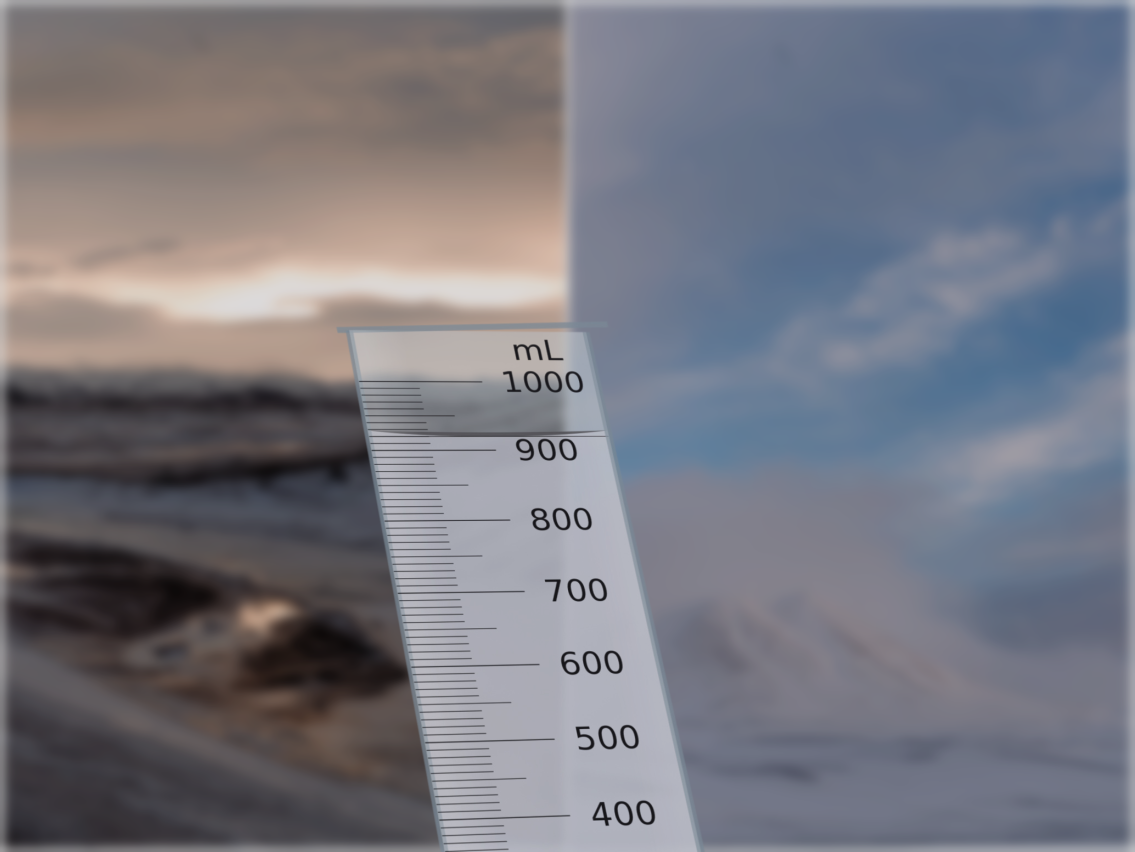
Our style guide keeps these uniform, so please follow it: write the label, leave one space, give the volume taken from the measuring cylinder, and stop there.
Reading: 920 mL
